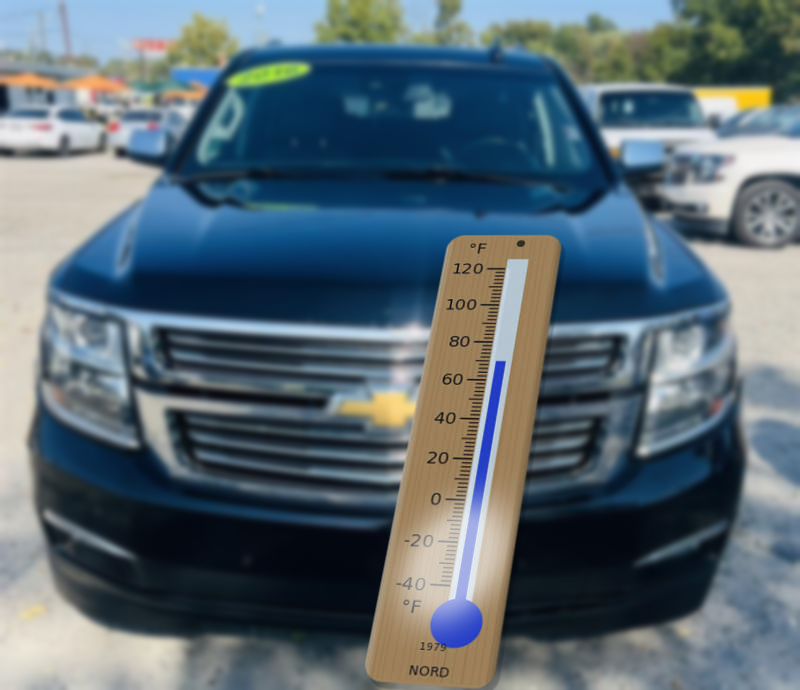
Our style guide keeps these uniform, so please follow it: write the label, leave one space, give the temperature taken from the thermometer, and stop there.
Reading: 70 °F
